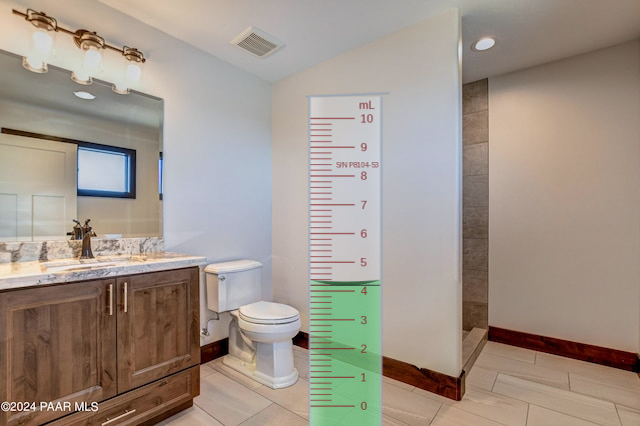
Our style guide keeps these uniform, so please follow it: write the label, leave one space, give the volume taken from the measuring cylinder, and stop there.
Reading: 4.2 mL
